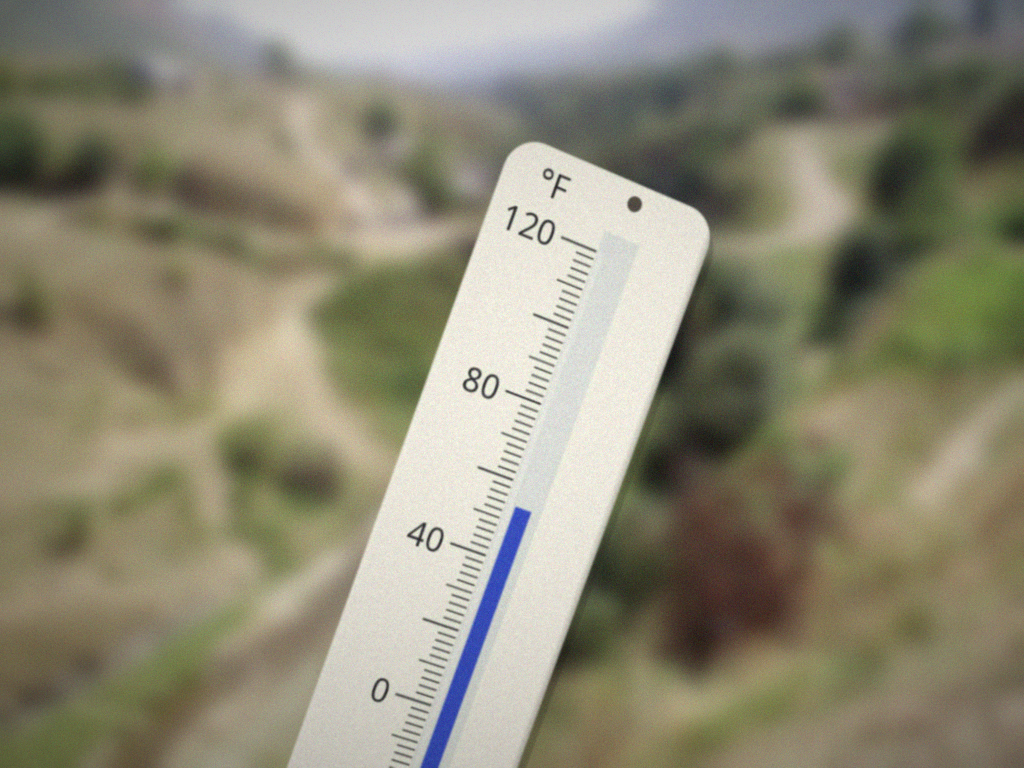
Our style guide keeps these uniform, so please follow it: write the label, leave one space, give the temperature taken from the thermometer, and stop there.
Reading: 54 °F
